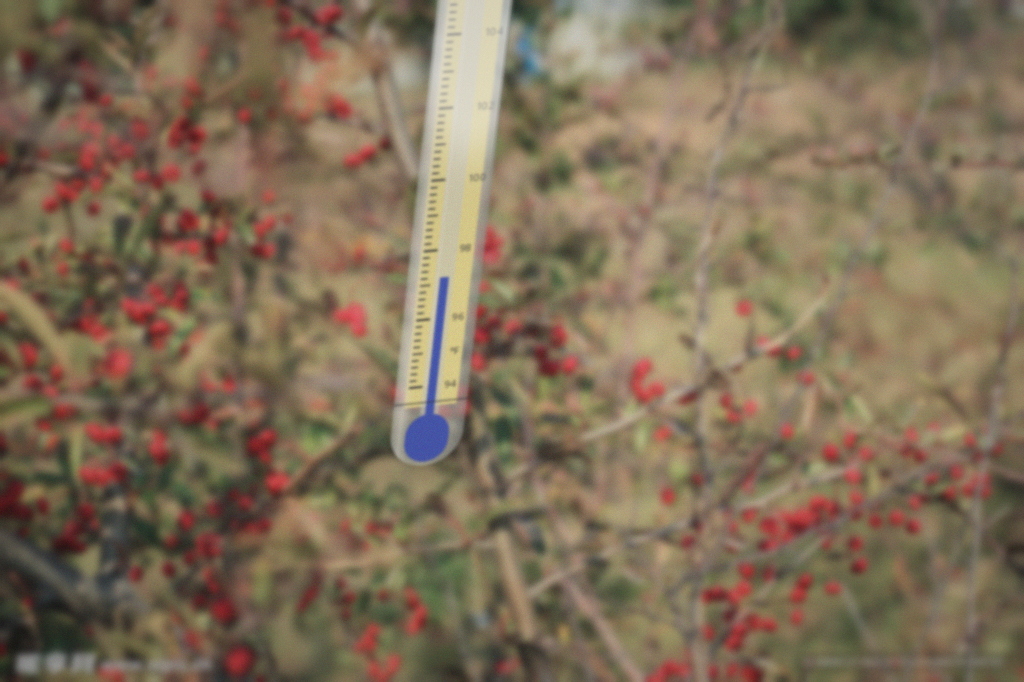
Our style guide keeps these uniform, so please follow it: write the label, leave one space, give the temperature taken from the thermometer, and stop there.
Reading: 97.2 °F
